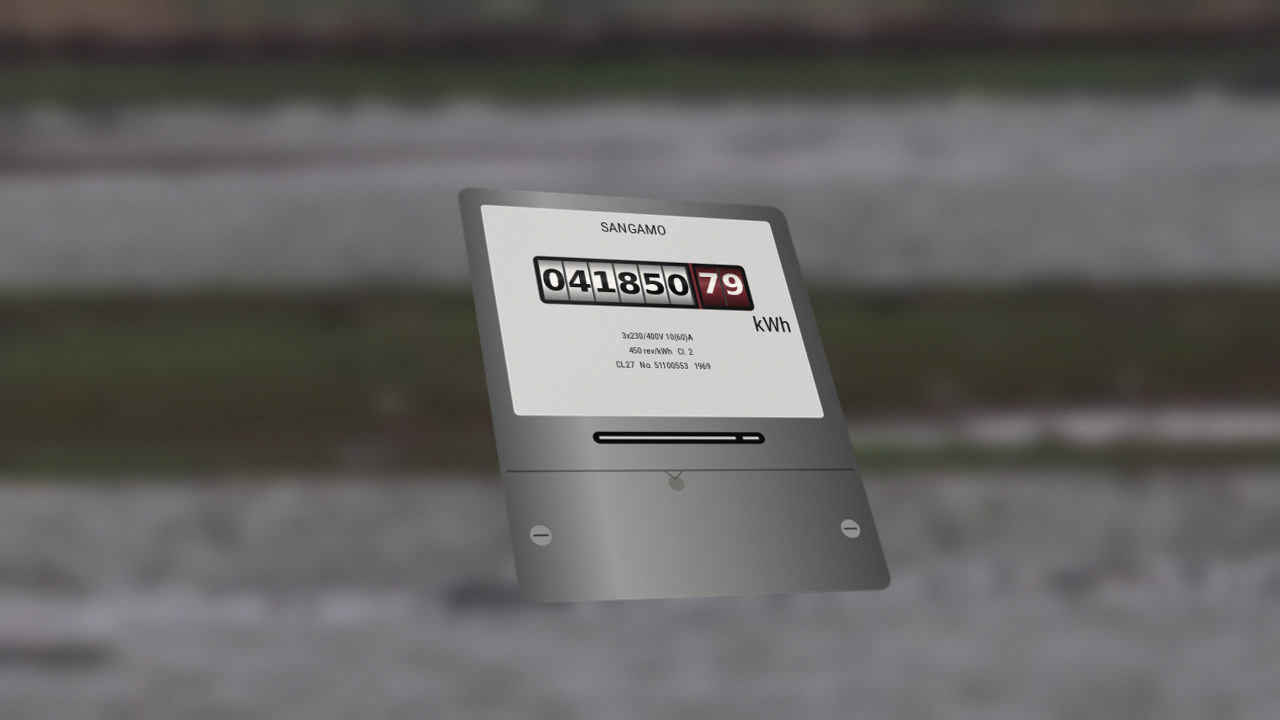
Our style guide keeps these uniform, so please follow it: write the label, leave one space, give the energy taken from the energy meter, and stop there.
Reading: 41850.79 kWh
